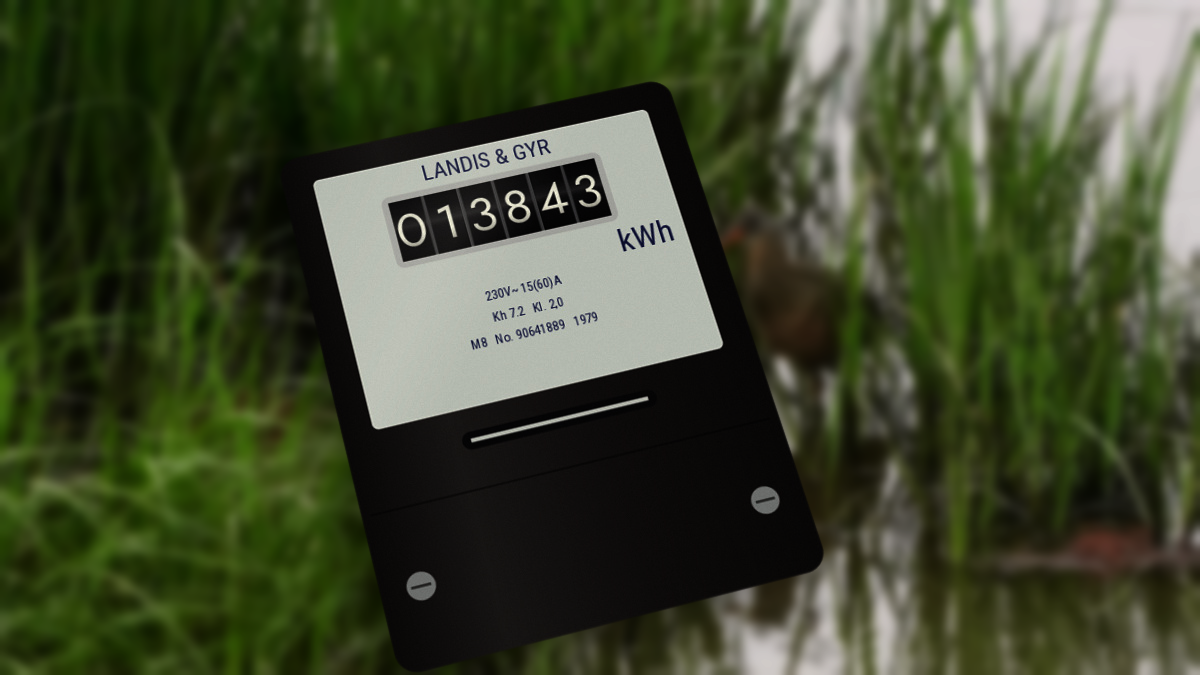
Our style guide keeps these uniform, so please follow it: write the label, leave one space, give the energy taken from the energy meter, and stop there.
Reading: 13843 kWh
